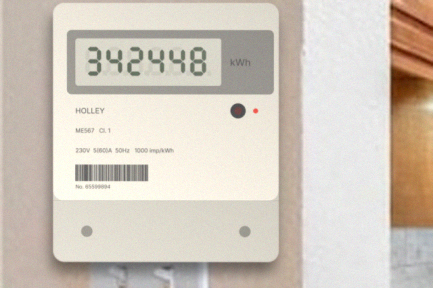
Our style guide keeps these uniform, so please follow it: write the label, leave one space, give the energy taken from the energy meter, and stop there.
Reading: 342448 kWh
